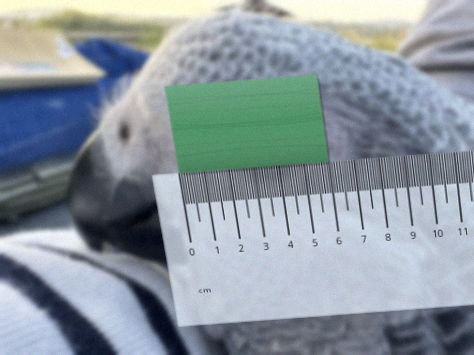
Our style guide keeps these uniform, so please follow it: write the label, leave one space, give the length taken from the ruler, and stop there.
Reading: 6 cm
